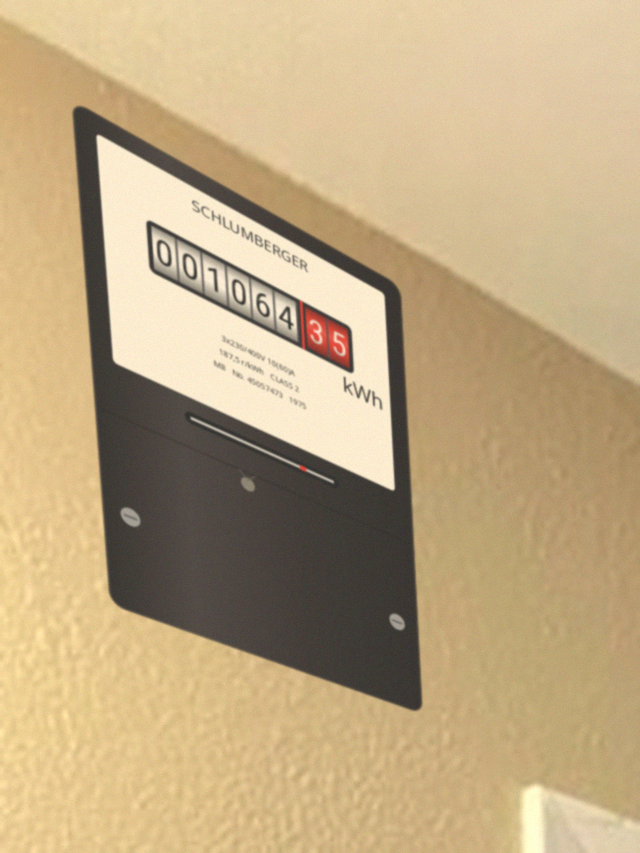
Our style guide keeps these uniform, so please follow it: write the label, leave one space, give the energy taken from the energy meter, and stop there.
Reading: 1064.35 kWh
